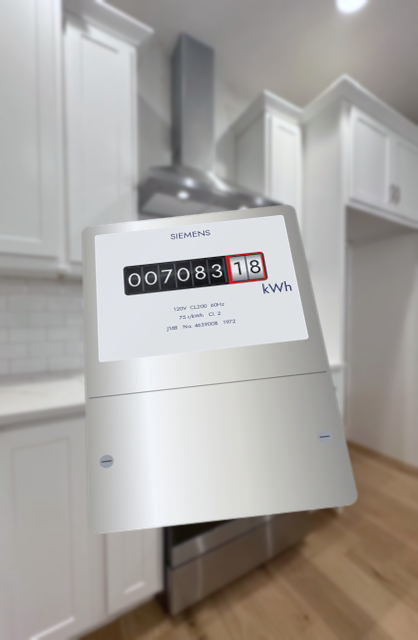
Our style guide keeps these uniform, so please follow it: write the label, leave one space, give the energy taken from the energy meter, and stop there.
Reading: 7083.18 kWh
